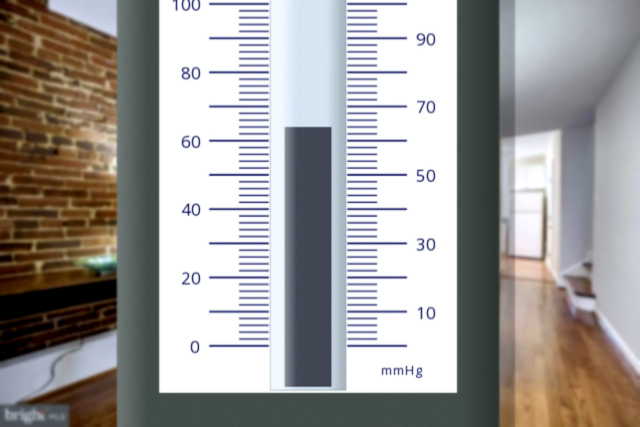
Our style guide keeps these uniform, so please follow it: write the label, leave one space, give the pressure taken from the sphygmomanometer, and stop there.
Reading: 64 mmHg
